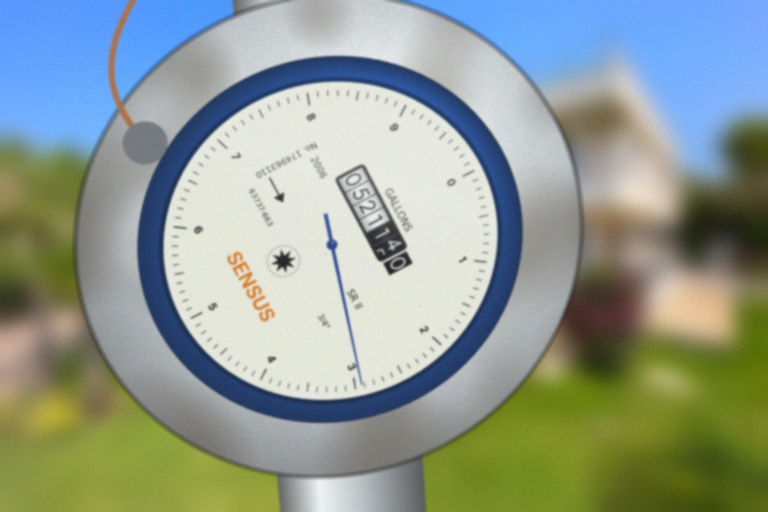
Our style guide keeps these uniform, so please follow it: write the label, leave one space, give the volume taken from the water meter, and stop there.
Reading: 521142.9 gal
